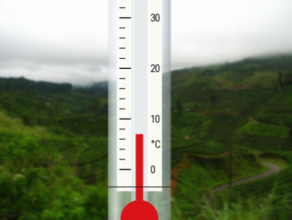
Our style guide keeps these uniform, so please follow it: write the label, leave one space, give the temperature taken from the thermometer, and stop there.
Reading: 7 °C
